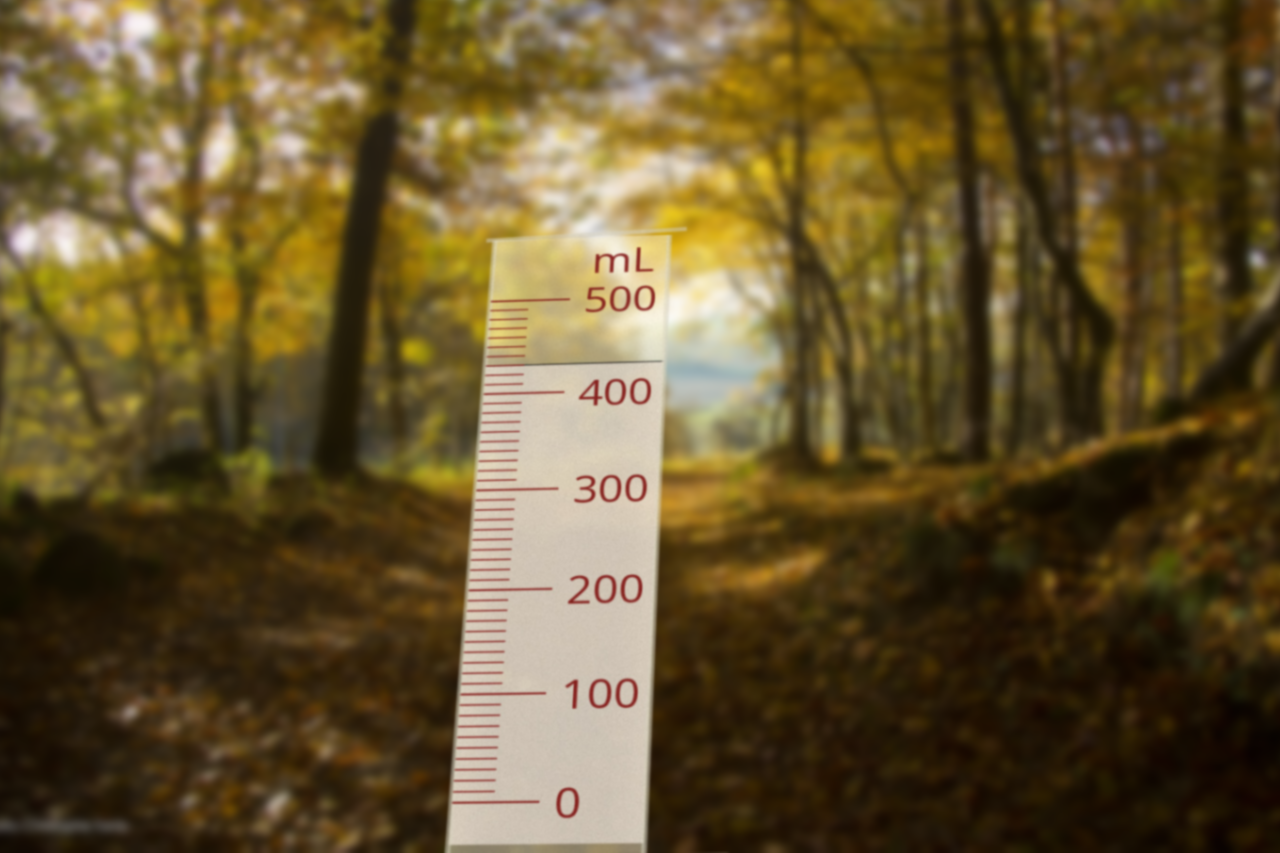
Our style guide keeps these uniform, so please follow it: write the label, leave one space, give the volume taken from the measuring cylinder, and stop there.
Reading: 430 mL
